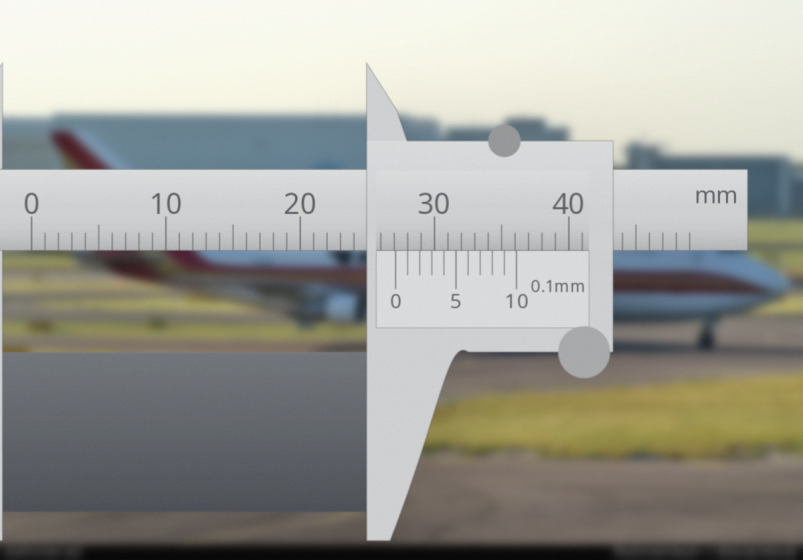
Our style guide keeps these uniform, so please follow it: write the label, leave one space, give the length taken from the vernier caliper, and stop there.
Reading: 27.1 mm
